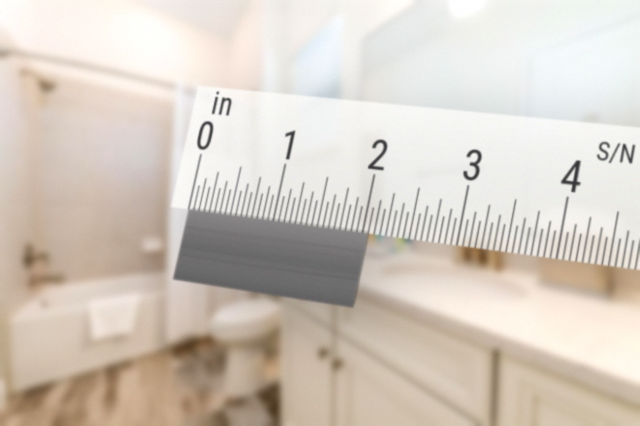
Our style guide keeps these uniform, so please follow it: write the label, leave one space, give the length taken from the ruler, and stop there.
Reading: 2.0625 in
